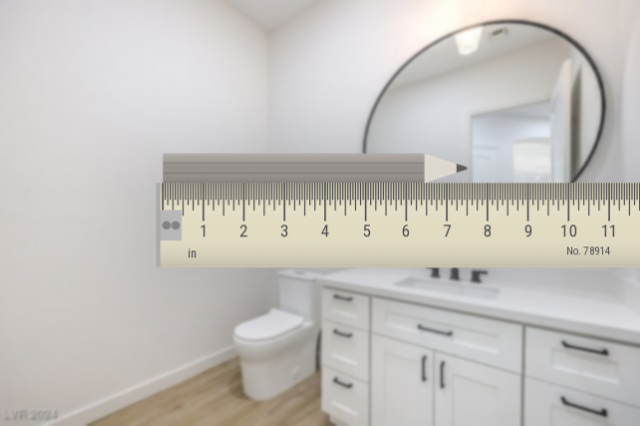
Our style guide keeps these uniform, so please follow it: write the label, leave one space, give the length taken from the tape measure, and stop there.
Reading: 7.5 in
